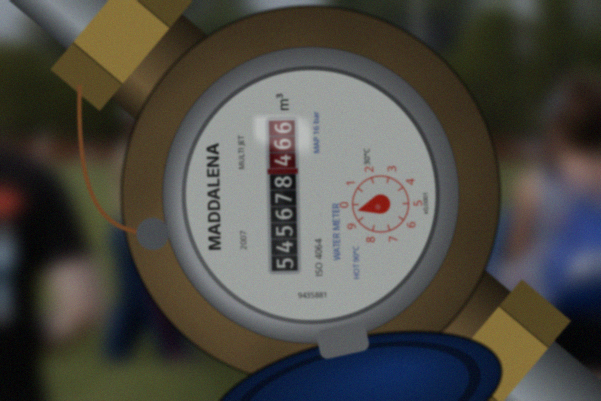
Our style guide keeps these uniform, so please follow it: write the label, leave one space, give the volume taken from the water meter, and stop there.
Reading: 545678.4659 m³
